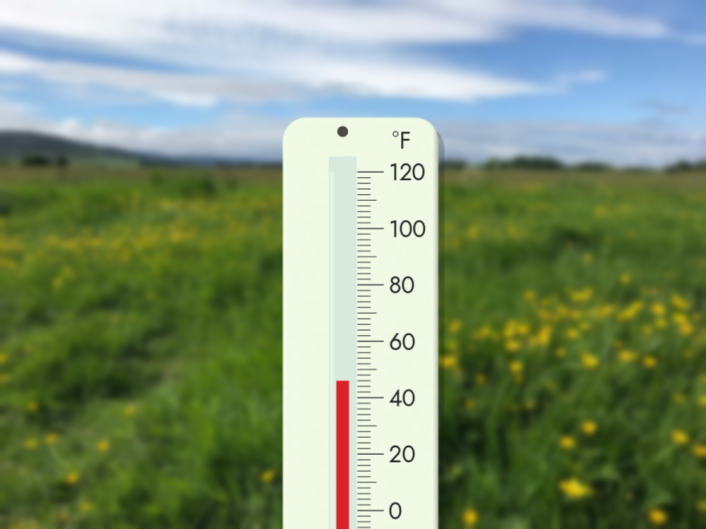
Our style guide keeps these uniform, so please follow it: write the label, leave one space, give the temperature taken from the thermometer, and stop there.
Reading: 46 °F
